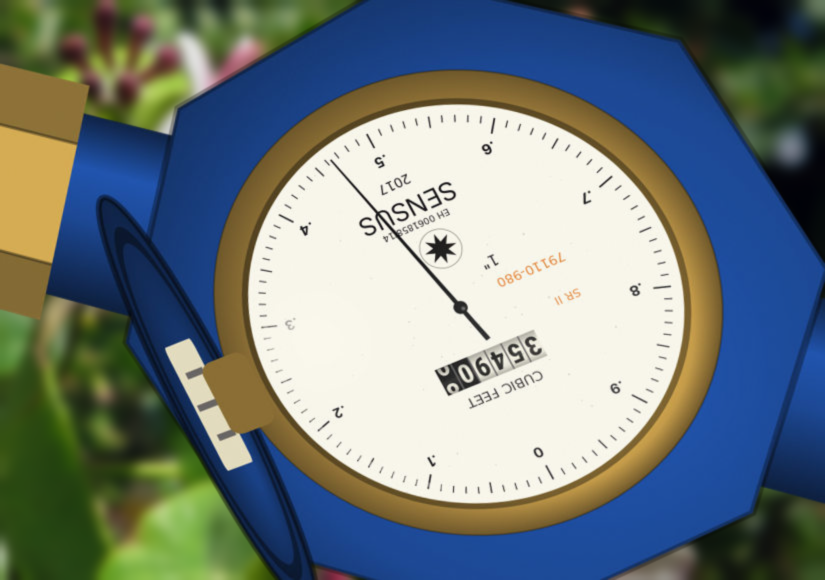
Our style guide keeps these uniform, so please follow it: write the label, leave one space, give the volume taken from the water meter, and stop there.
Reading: 354908.46 ft³
